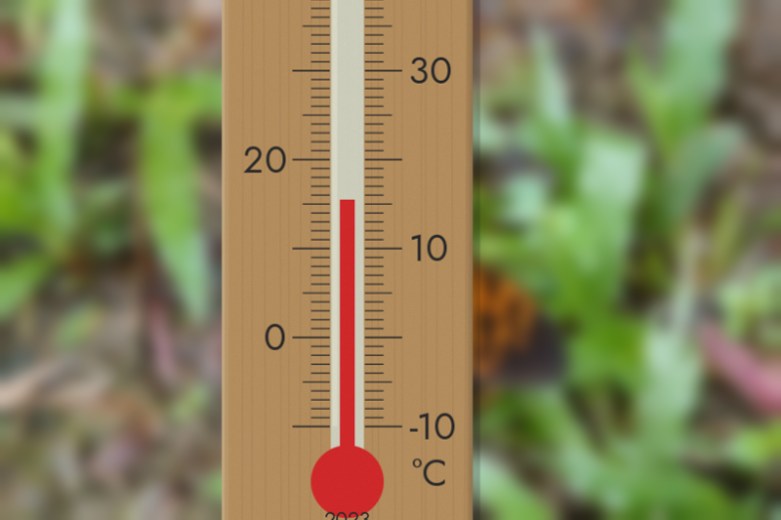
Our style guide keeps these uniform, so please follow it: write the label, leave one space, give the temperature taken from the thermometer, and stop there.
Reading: 15.5 °C
